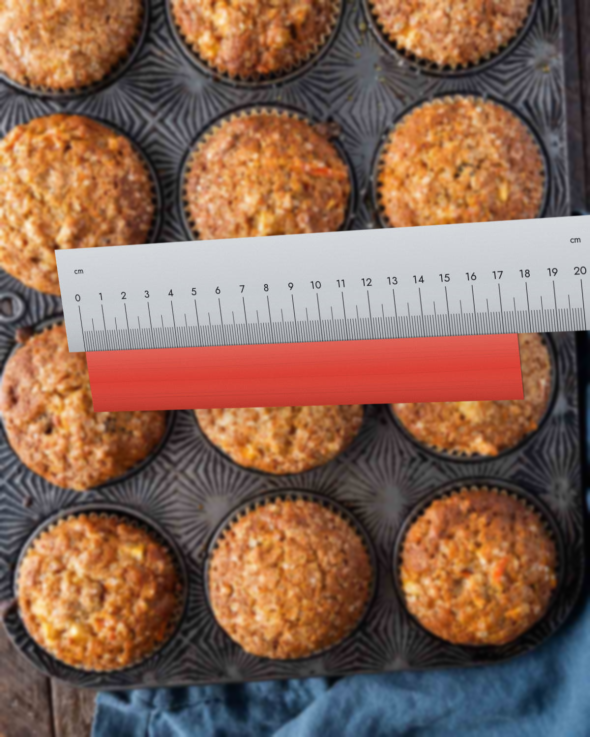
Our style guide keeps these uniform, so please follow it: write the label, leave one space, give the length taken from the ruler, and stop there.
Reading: 17.5 cm
